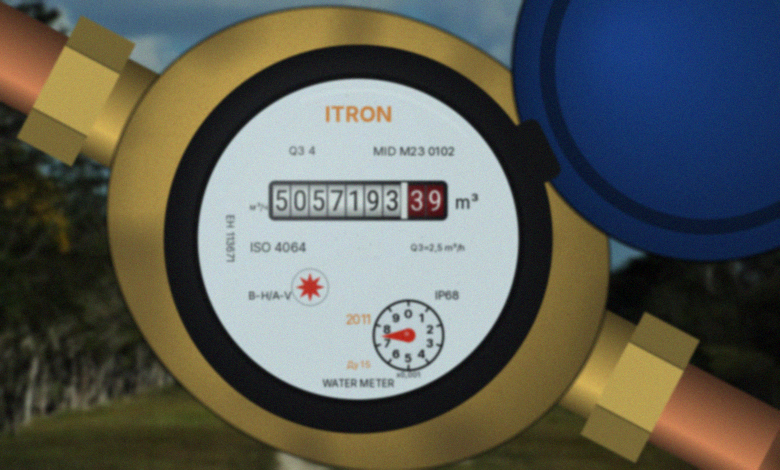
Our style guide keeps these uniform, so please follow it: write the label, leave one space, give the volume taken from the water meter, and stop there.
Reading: 5057193.397 m³
